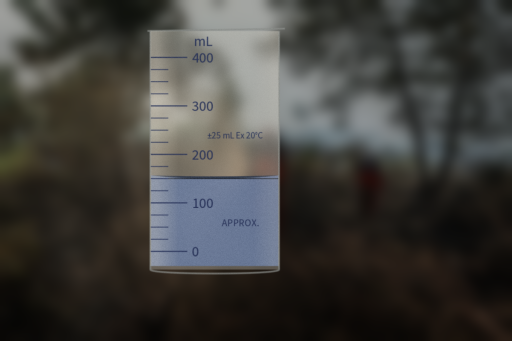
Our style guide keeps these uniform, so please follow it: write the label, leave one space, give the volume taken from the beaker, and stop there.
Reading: 150 mL
